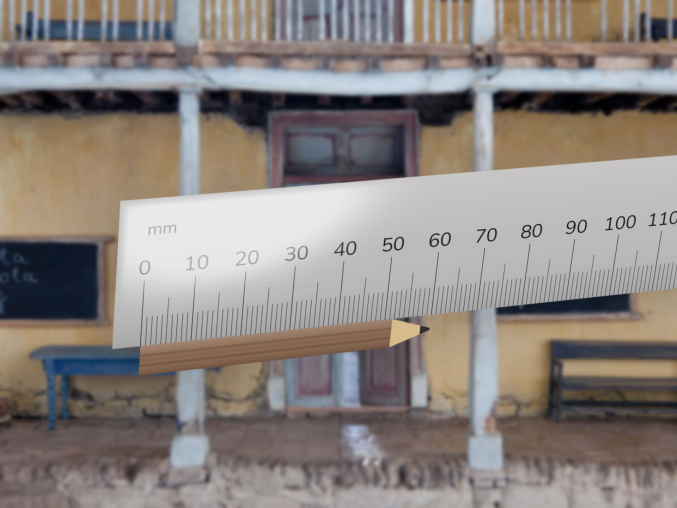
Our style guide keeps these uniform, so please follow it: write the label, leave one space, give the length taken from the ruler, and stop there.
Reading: 60 mm
